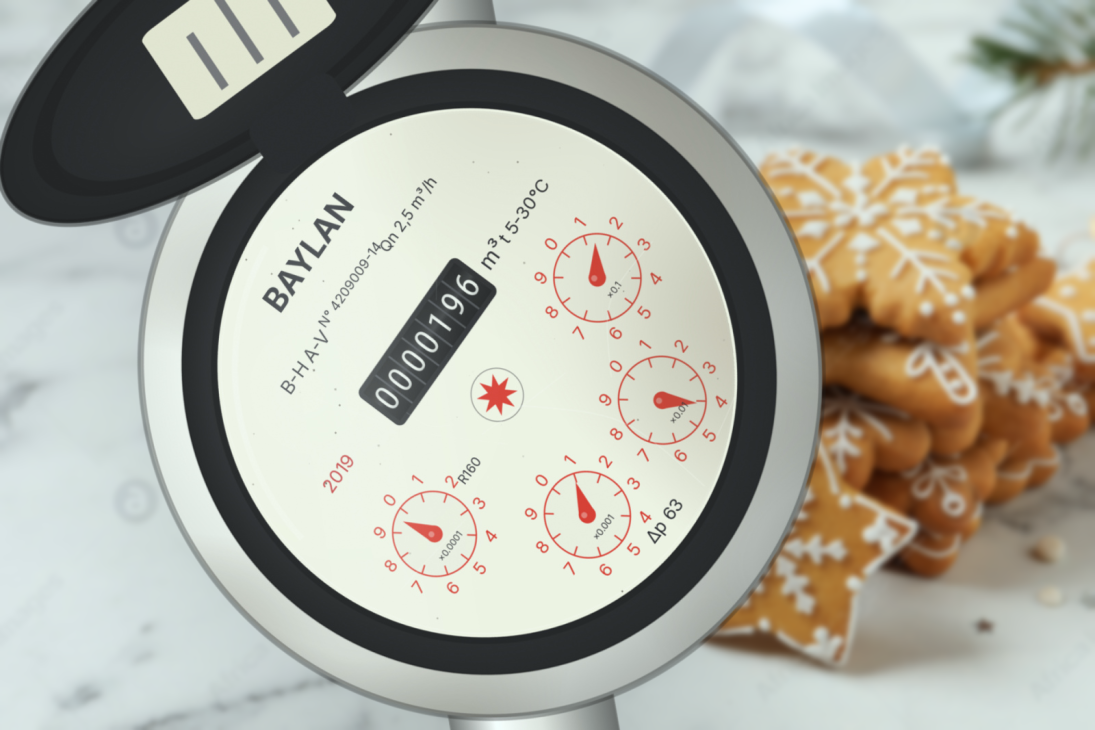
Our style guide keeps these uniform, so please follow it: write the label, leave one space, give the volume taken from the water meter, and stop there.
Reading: 196.1409 m³
